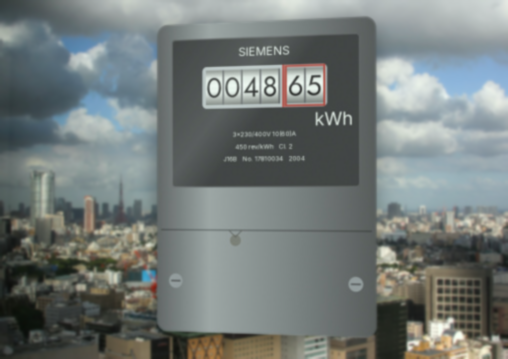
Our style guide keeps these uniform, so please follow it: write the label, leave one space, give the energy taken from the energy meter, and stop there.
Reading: 48.65 kWh
